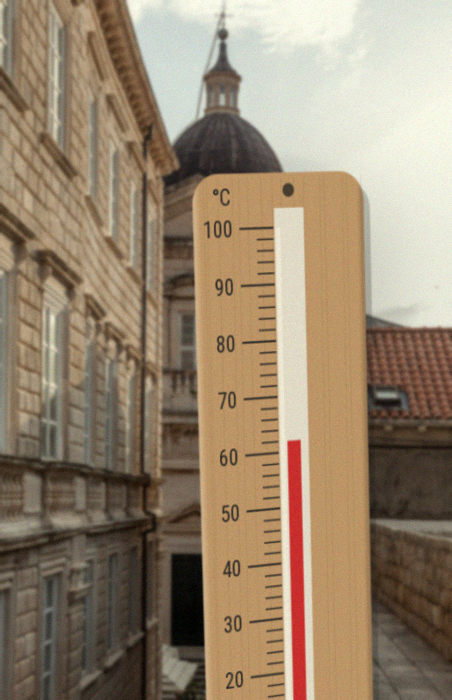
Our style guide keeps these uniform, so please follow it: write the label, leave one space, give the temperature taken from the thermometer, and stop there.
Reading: 62 °C
